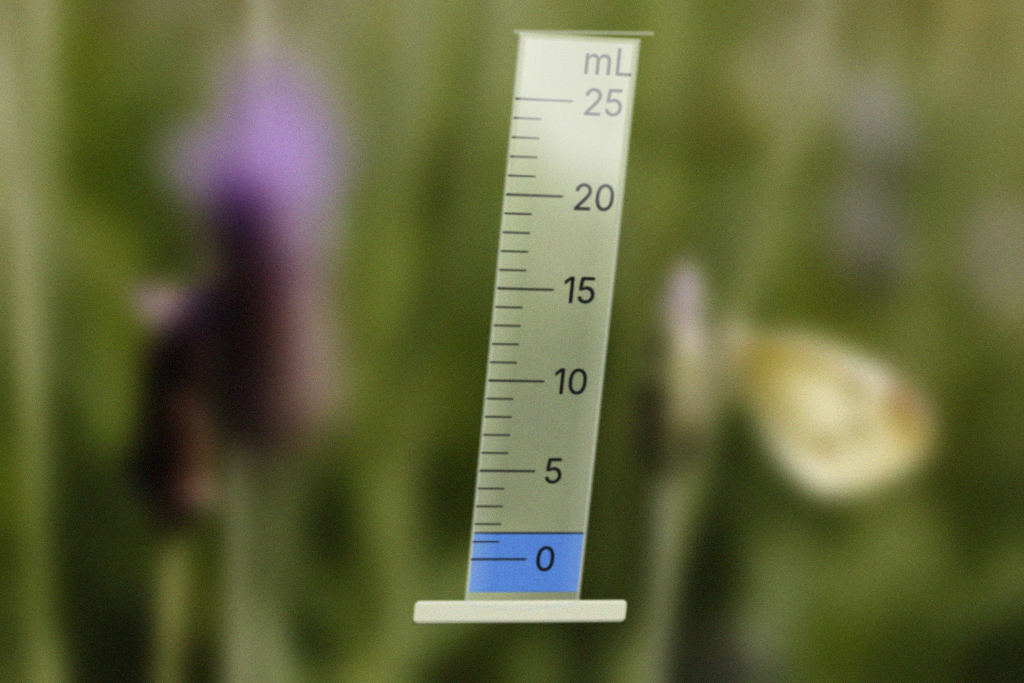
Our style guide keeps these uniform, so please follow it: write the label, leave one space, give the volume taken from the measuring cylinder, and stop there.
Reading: 1.5 mL
